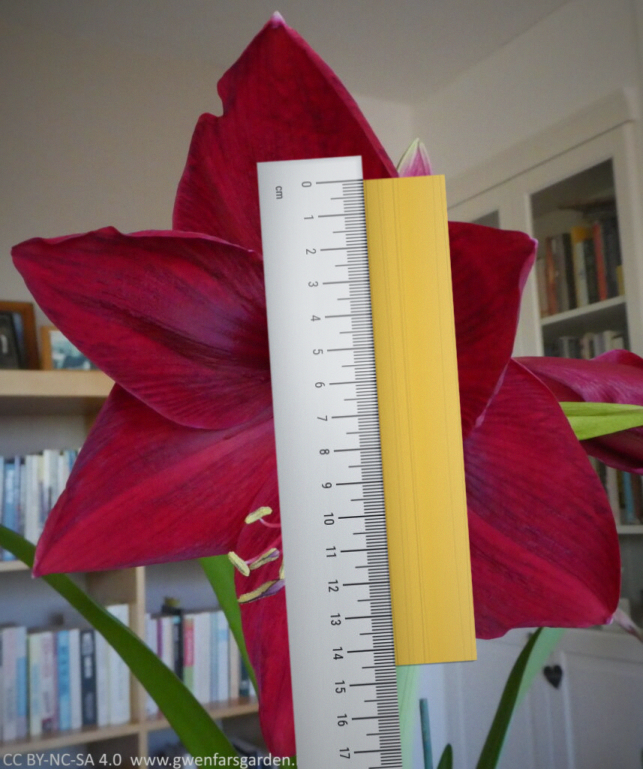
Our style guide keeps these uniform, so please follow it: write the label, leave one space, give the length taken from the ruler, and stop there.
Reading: 14.5 cm
